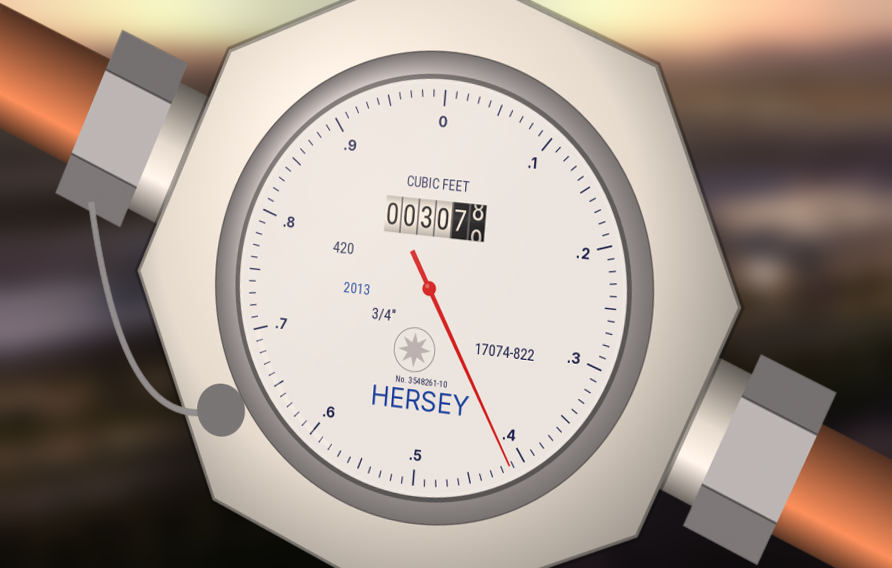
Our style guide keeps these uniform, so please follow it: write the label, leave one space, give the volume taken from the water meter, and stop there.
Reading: 3078.41 ft³
